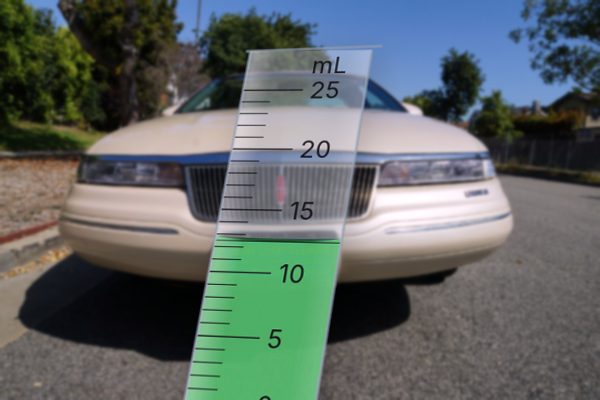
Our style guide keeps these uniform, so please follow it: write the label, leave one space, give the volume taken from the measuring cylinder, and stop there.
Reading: 12.5 mL
